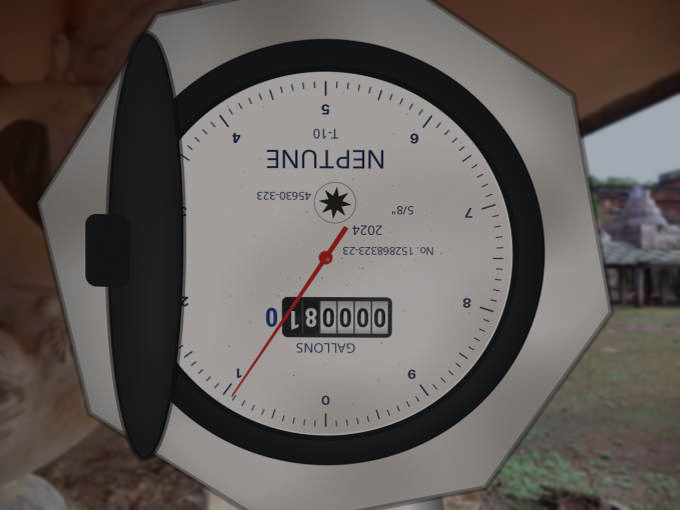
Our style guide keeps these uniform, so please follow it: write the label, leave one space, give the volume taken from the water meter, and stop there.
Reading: 810.9 gal
